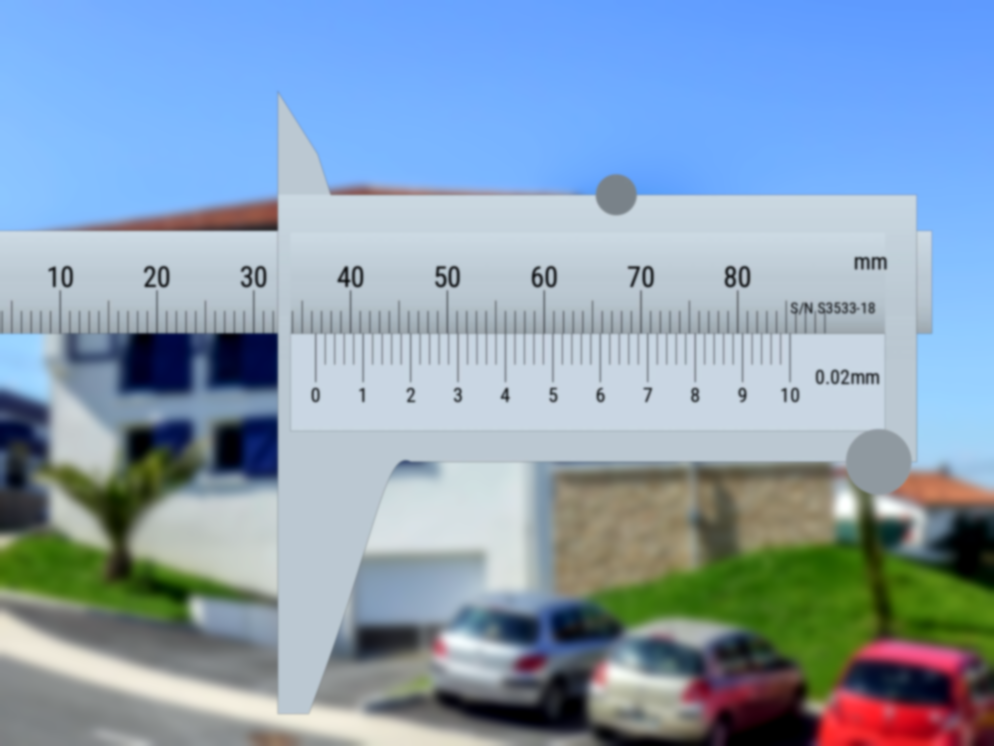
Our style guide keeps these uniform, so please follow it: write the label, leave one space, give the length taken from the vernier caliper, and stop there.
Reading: 36.4 mm
